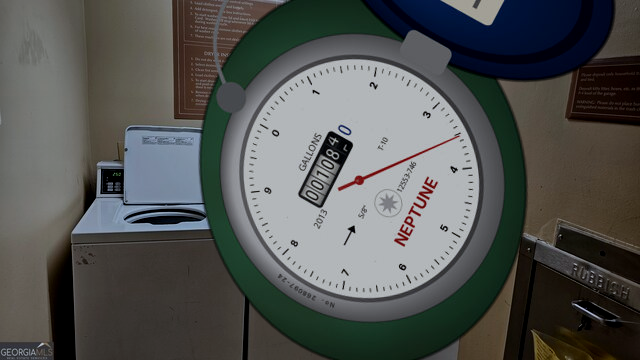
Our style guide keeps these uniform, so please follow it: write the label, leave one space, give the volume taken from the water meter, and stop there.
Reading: 10843.5 gal
